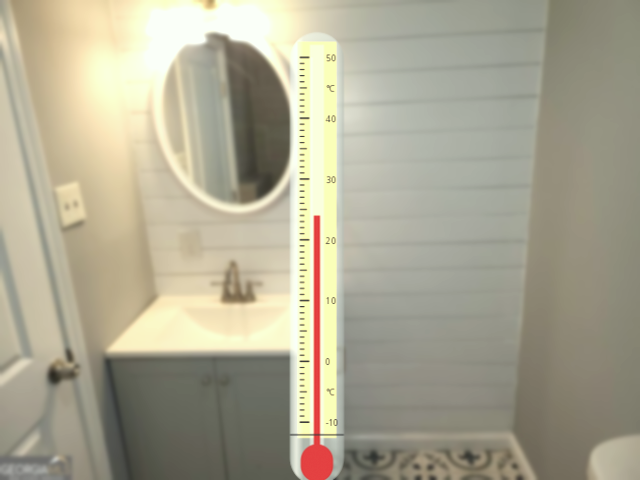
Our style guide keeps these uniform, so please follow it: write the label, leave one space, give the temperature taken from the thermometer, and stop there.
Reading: 24 °C
